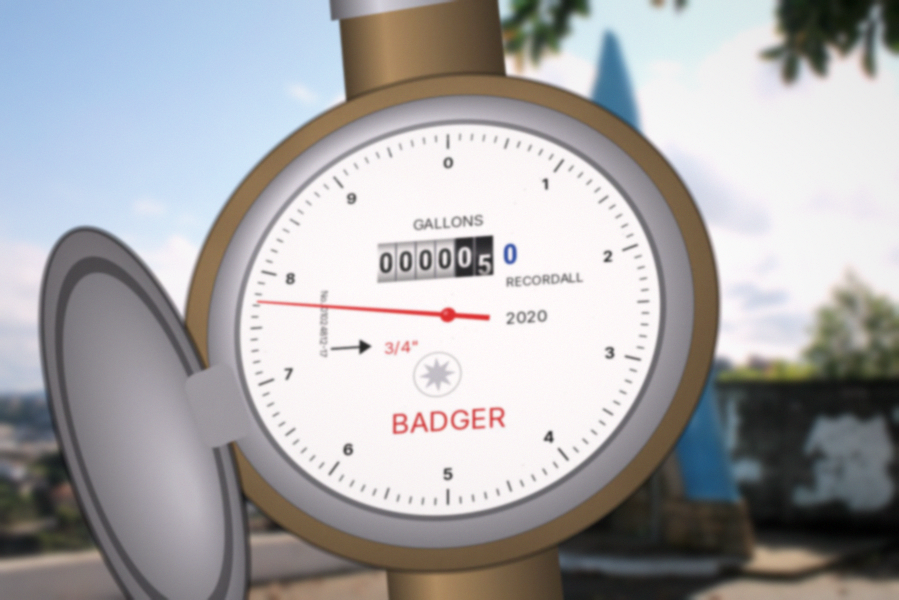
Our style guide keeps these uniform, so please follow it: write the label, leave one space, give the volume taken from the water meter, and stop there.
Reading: 47.7 gal
